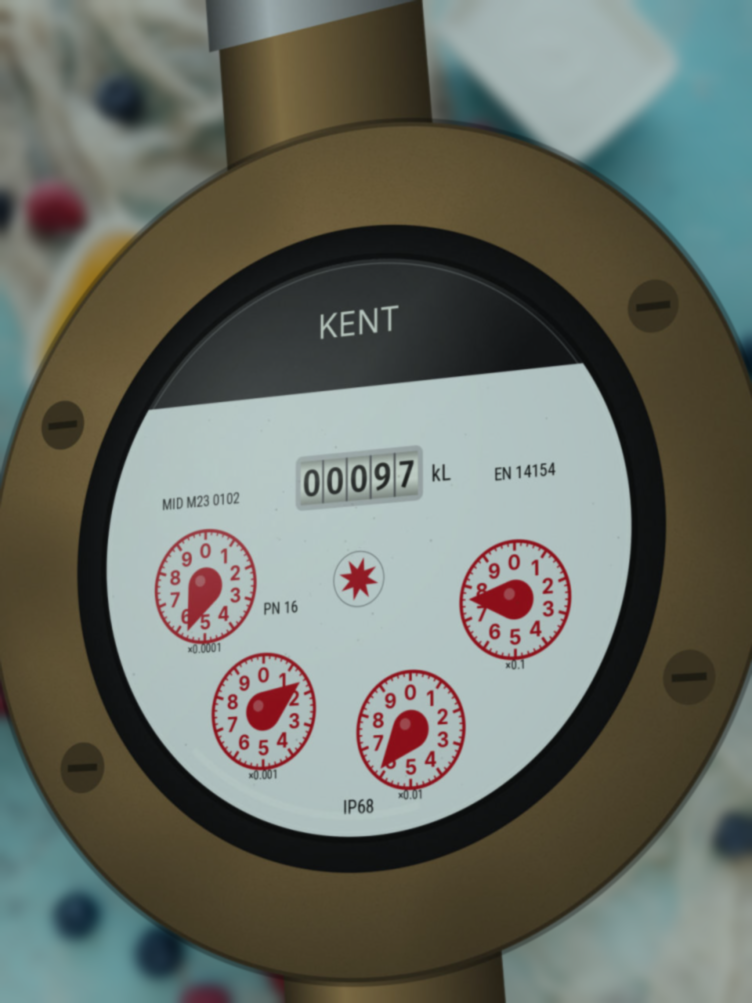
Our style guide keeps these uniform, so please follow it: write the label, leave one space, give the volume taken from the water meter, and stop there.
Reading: 97.7615 kL
